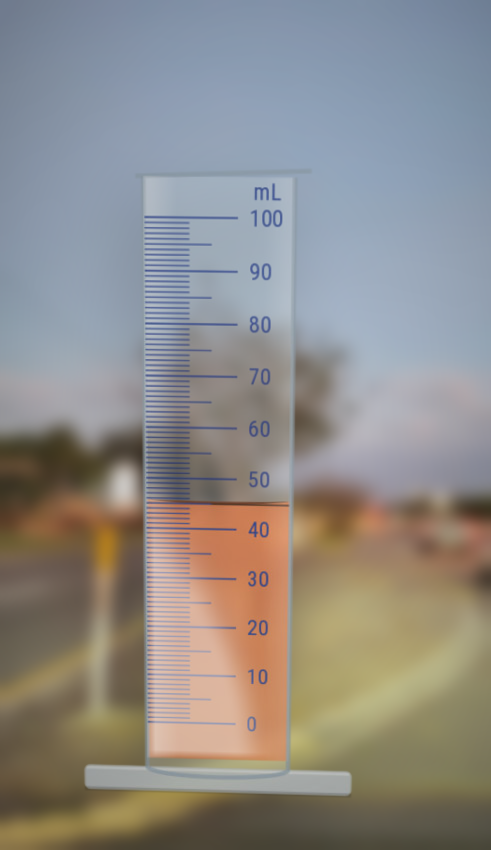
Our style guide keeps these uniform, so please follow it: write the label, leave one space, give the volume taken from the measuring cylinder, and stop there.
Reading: 45 mL
